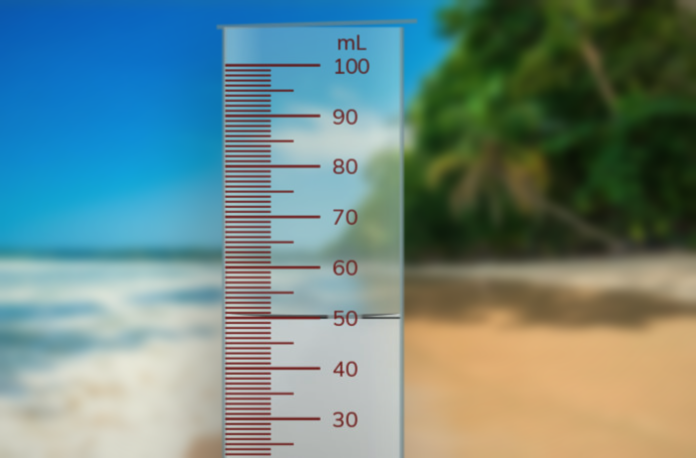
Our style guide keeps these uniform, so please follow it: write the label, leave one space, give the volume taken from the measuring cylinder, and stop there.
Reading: 50 mL
